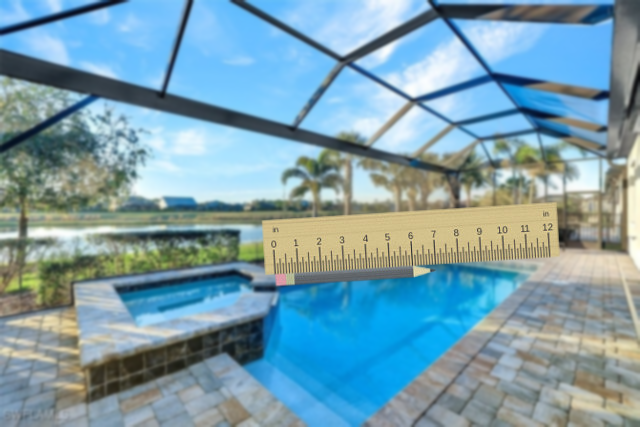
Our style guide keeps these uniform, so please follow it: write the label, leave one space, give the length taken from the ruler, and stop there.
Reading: 7 in
